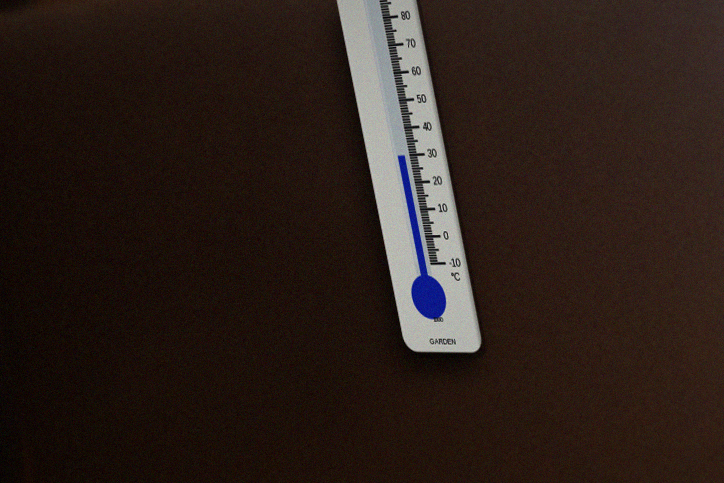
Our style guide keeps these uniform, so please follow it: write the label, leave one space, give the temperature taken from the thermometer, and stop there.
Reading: 30 °C
